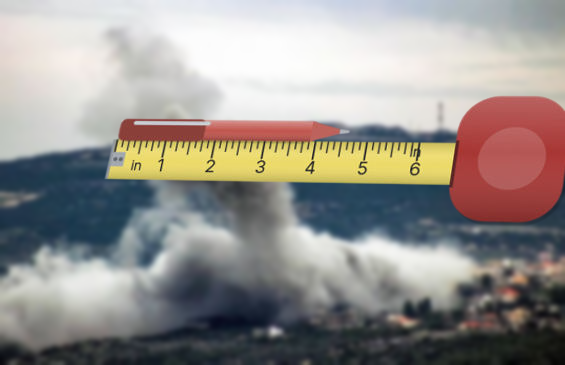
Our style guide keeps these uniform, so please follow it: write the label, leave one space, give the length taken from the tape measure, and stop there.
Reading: 4.625 in
